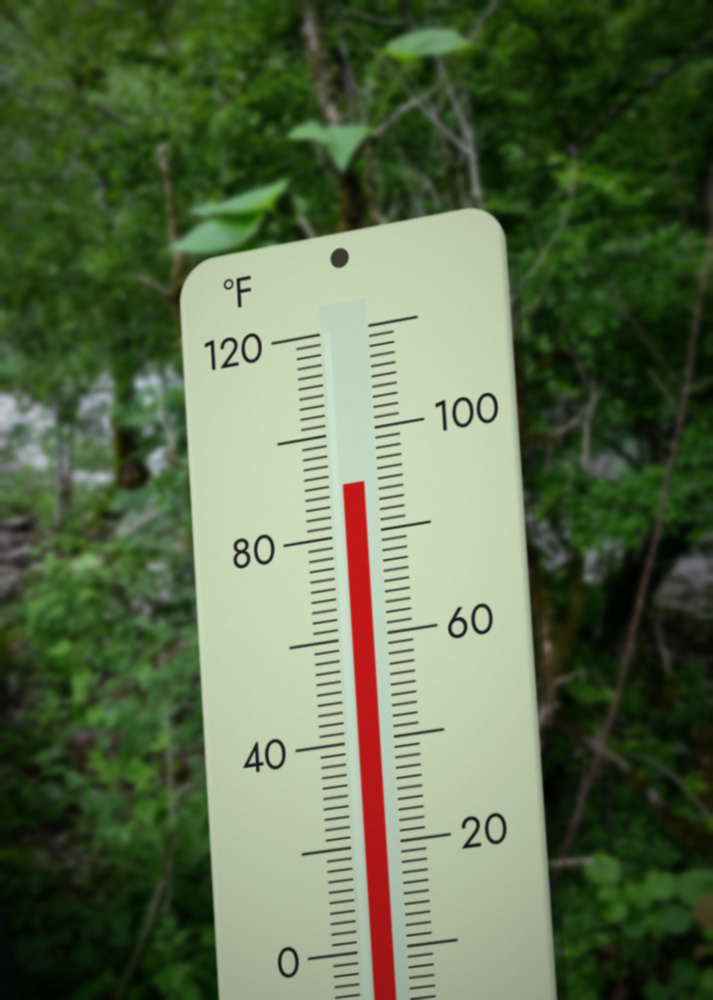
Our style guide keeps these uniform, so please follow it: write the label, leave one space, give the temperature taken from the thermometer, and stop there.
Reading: 90 °F
